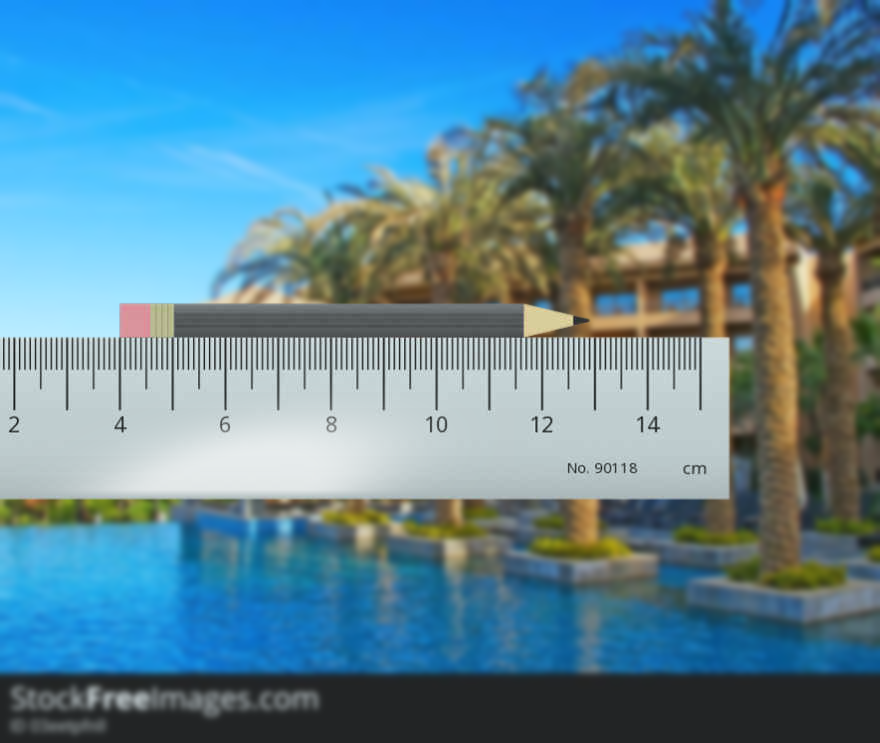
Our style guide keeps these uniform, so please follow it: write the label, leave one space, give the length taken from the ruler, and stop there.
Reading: 8.9 cm
